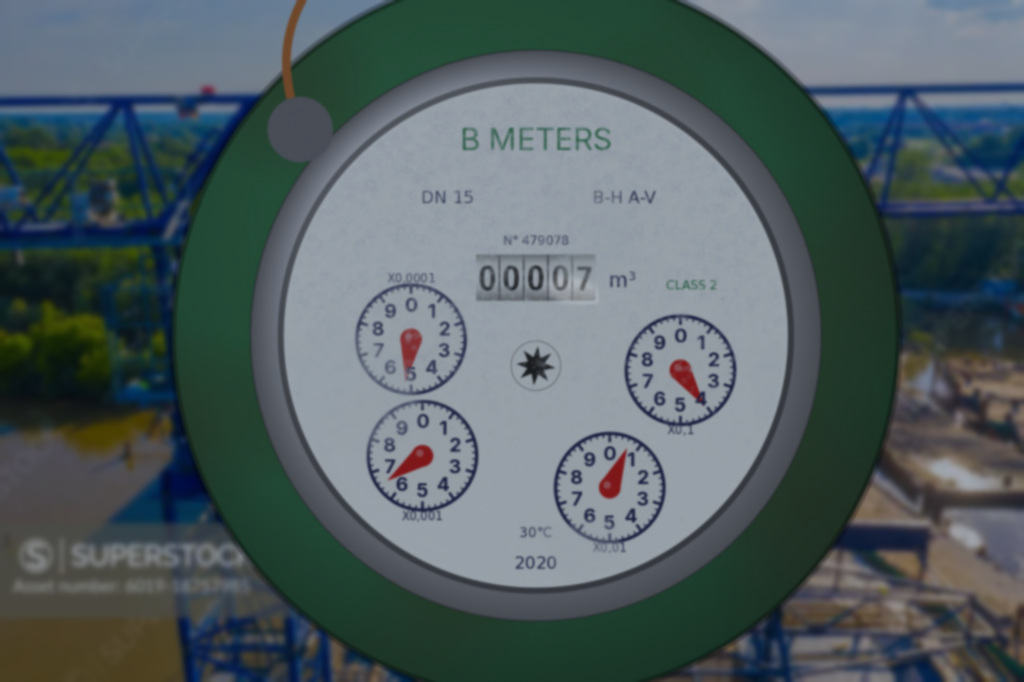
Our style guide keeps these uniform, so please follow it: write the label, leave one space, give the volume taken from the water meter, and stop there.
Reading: 7.4065 m³
